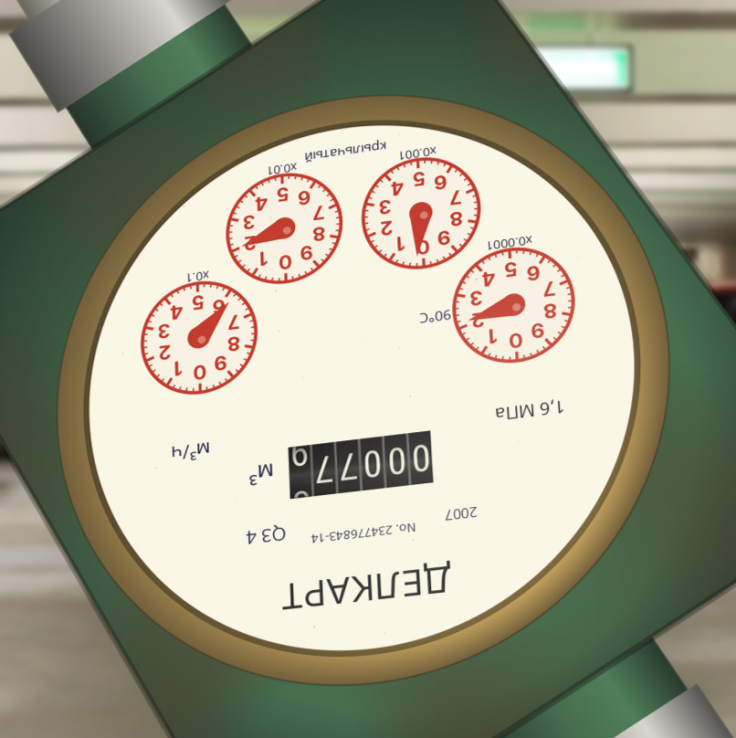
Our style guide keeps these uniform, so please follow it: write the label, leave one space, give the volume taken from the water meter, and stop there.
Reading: 778.6202 m³
